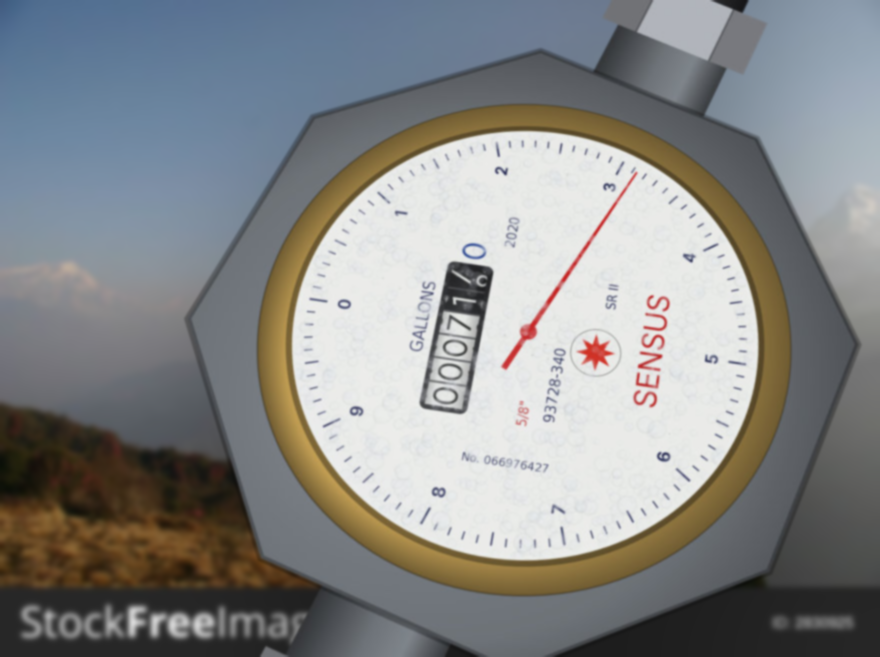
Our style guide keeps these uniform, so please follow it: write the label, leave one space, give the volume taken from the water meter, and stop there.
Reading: 7173.1 gal
